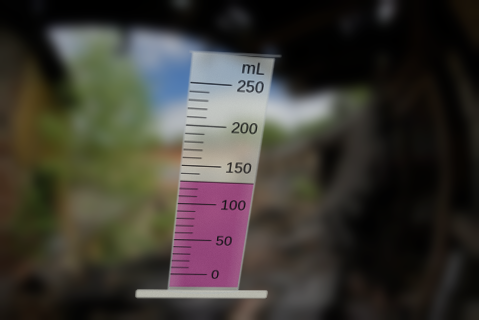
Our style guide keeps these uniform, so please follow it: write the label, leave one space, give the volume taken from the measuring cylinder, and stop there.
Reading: 130 mL
